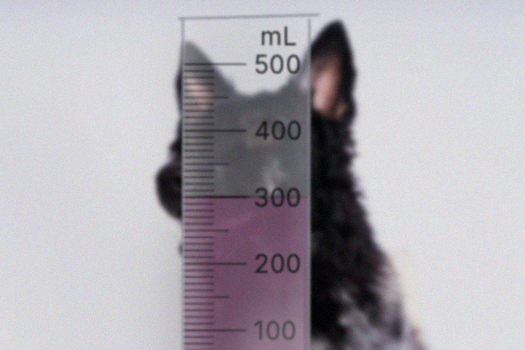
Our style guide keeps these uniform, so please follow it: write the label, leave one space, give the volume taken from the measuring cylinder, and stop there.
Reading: 300 mL
